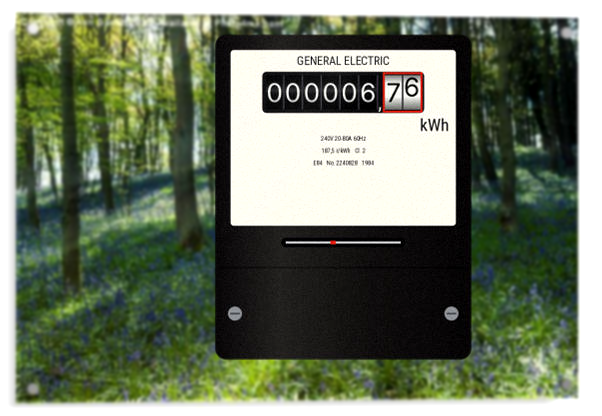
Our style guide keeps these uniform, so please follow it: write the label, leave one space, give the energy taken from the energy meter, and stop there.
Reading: 6.76 kWh
